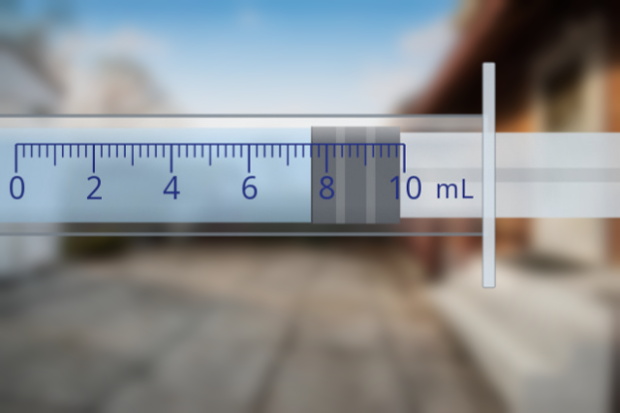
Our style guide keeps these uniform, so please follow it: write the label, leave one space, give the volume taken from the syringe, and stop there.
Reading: 7.6 mL
